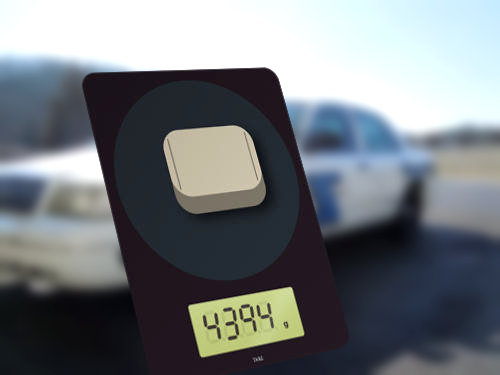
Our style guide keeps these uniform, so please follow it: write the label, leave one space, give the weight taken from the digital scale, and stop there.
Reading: 4394 g
